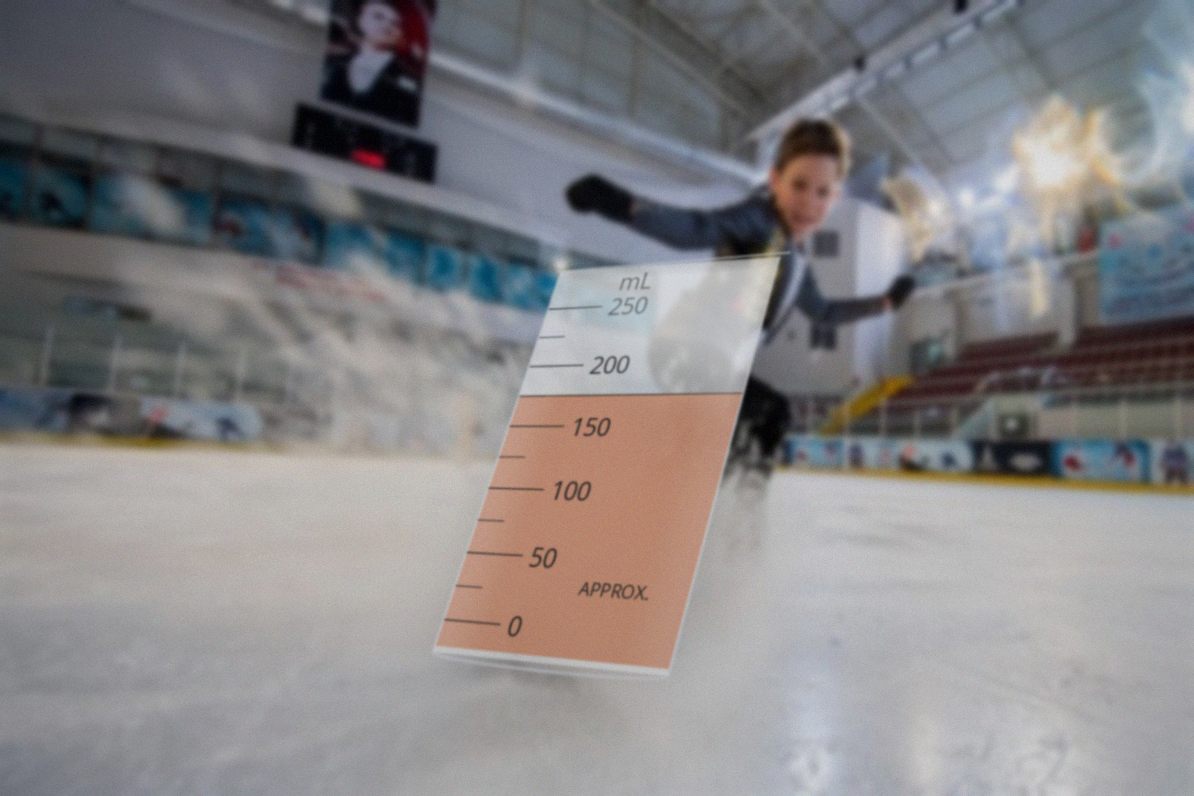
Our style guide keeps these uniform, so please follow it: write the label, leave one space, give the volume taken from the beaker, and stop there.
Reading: 175 mL
